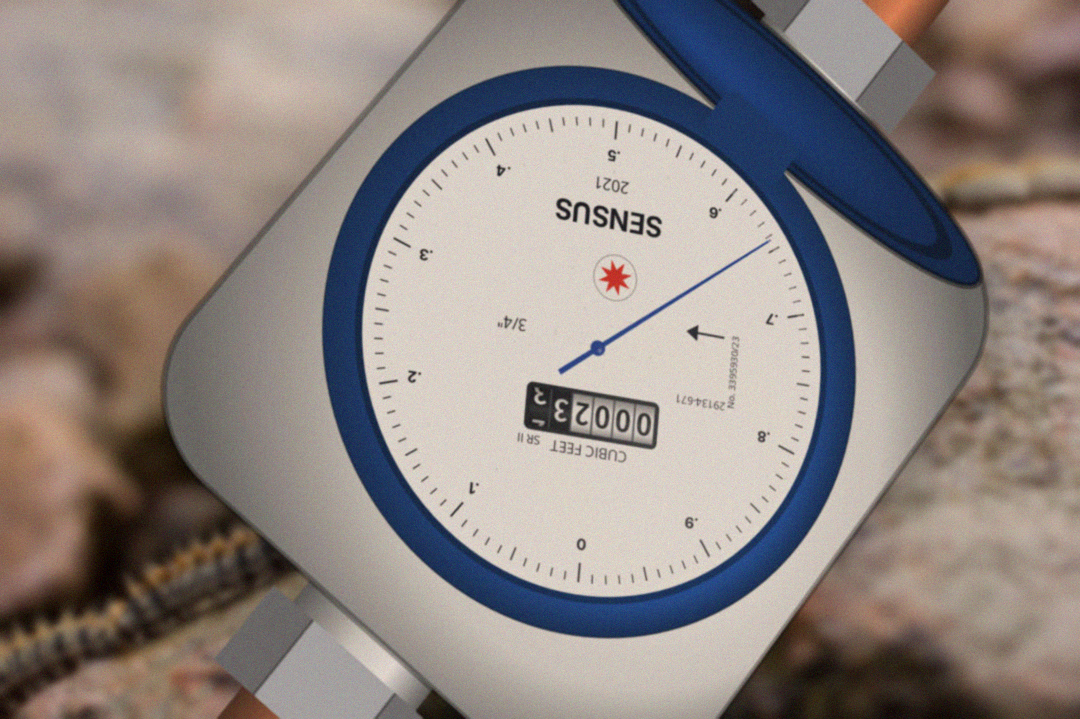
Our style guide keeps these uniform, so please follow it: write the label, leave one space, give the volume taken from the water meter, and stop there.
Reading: 232.64 ft³
